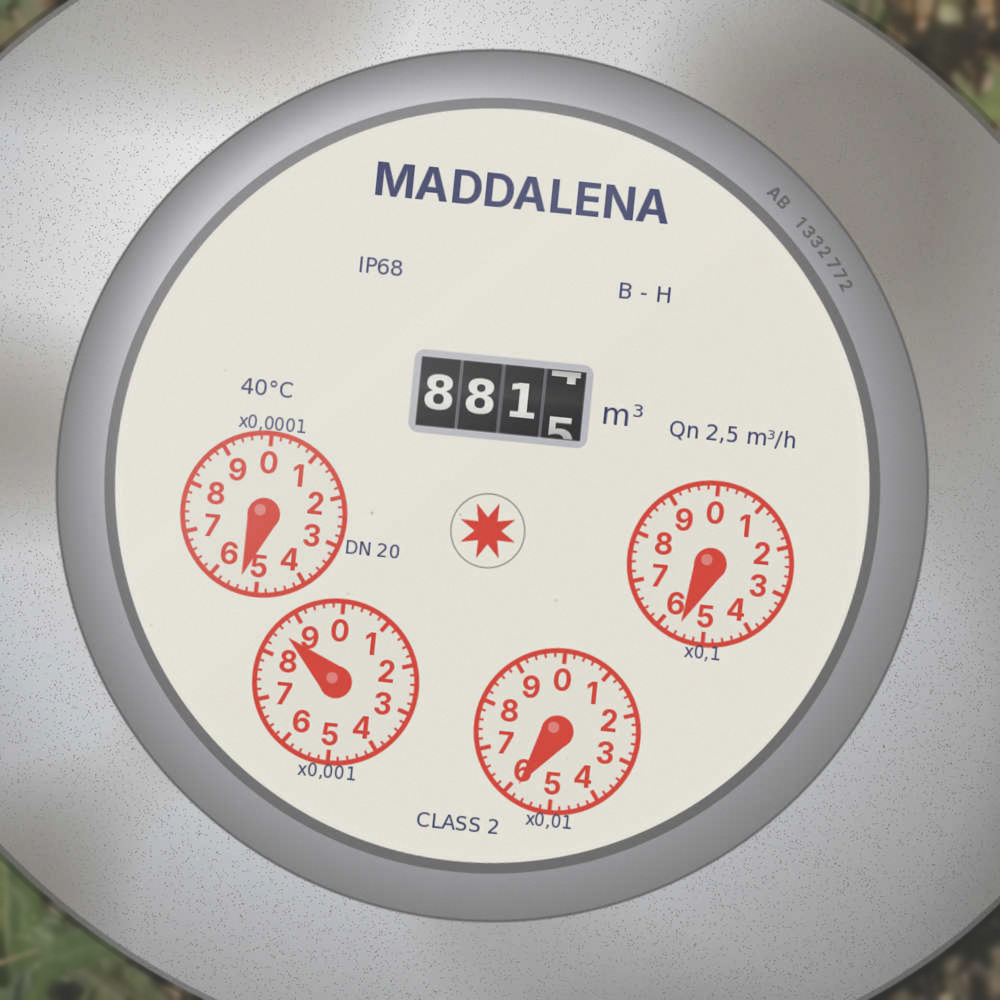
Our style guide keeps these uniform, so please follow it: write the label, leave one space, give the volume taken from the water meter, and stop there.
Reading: 8814.5585 m³
